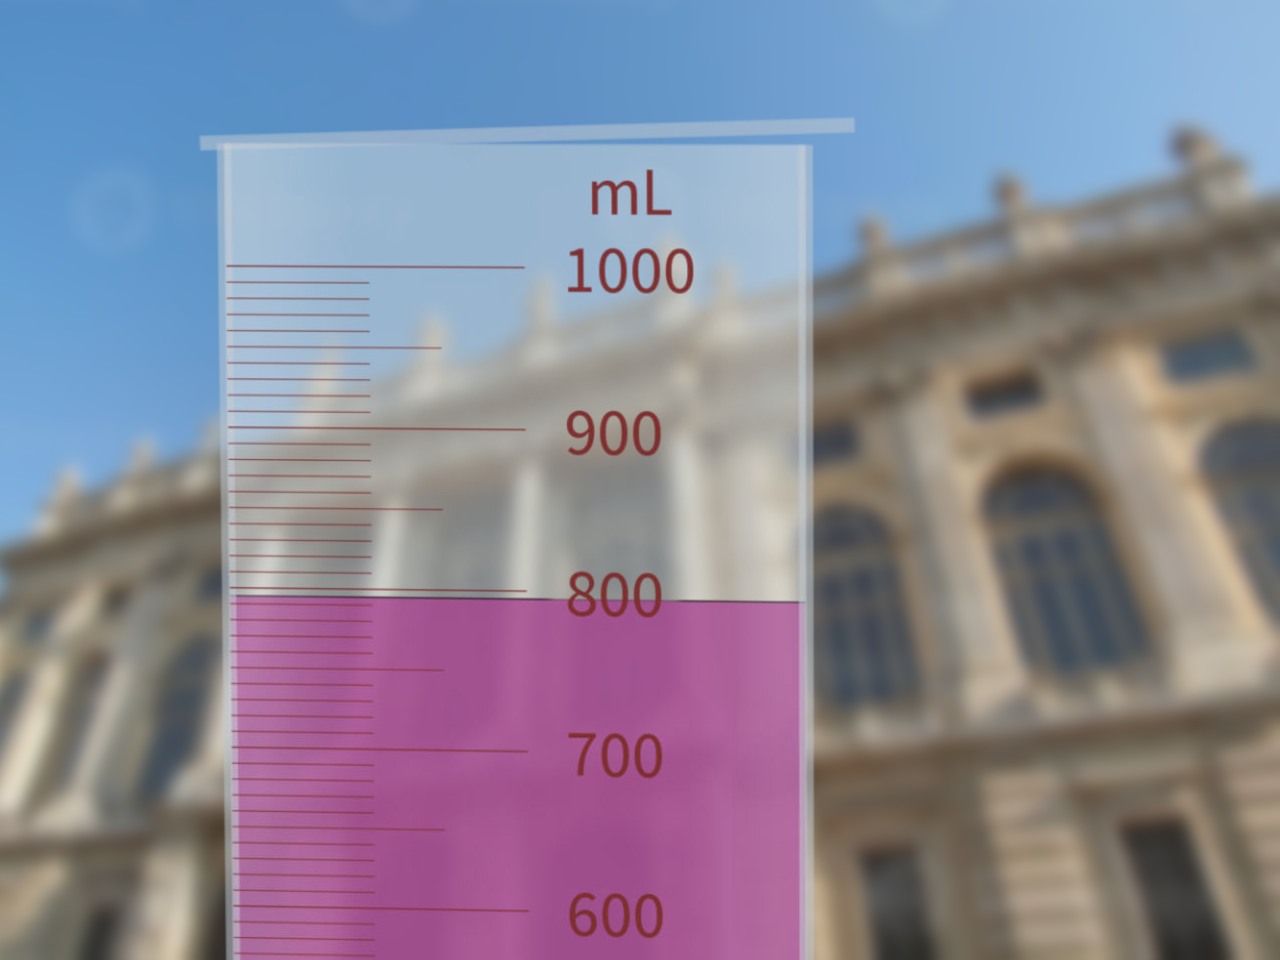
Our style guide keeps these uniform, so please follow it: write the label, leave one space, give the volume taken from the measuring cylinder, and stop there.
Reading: 795 mL
